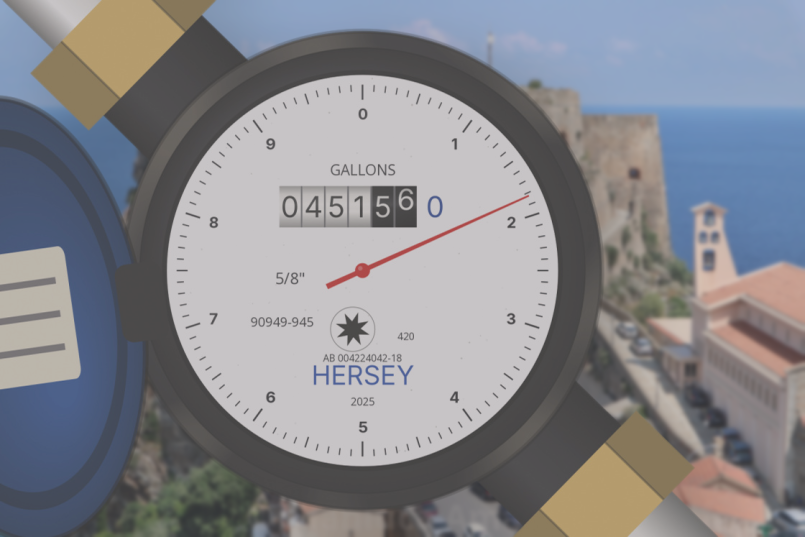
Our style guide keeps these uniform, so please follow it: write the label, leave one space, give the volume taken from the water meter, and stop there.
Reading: 451561.8 gal
